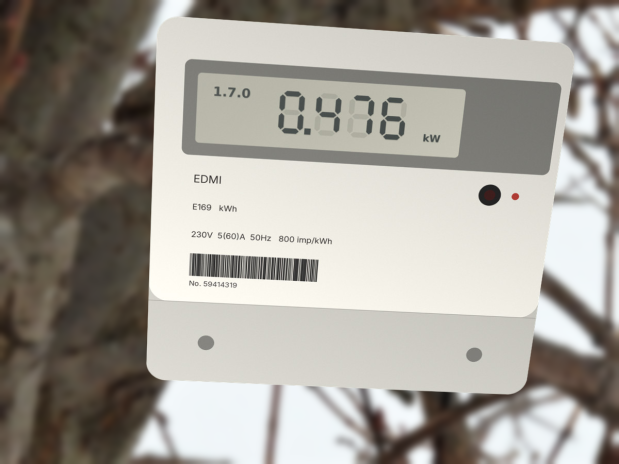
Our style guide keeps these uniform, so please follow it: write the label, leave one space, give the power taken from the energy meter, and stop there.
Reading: 0.476 kW
